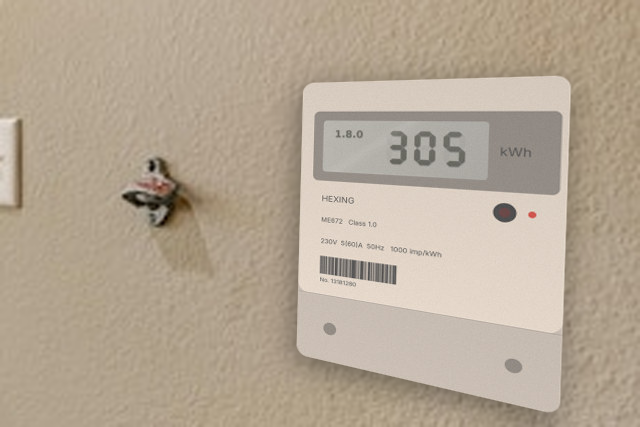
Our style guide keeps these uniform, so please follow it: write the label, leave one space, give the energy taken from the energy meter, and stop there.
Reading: 305 kWh
